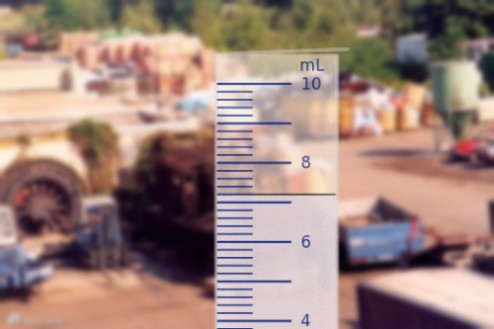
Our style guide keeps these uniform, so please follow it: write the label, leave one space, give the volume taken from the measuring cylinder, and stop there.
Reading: 7.2 mL
